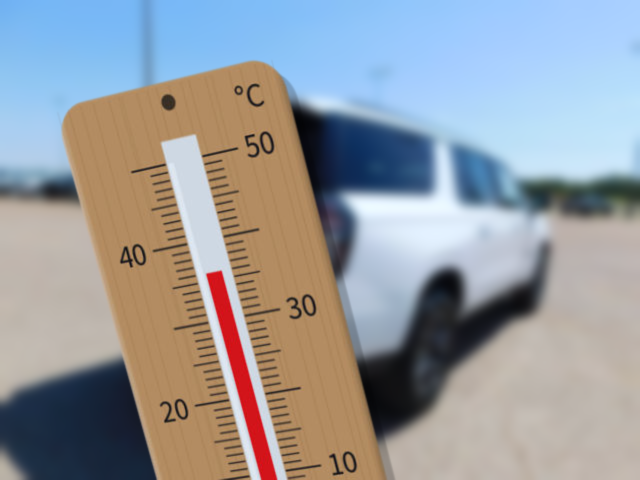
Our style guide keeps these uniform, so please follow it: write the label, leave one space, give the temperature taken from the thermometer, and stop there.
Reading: 36 °C
